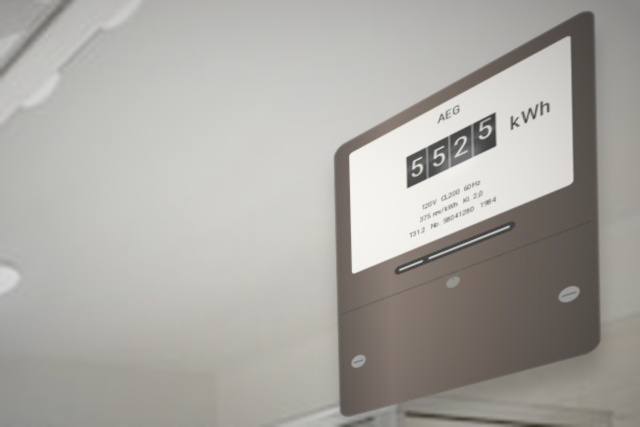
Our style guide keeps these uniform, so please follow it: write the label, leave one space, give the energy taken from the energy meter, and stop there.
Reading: 5525 kWh
